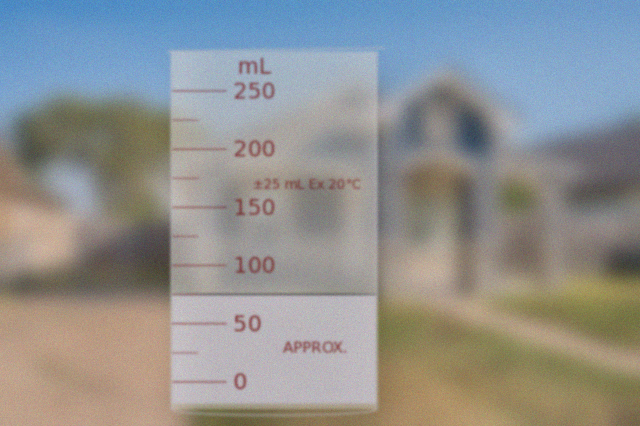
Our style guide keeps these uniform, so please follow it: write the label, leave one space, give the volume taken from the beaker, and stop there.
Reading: 75 mL
